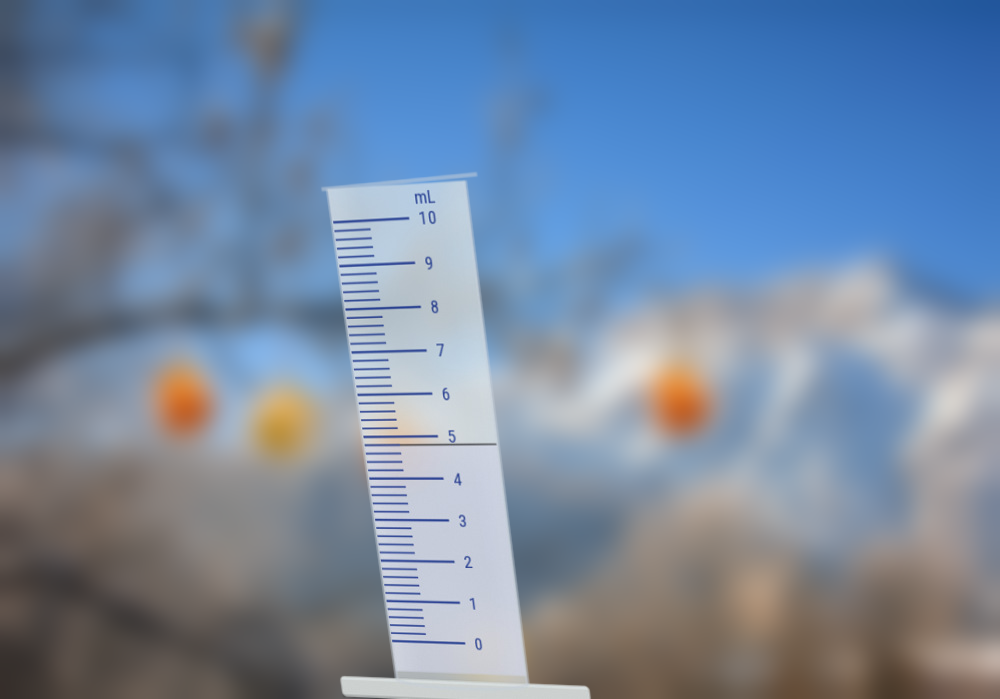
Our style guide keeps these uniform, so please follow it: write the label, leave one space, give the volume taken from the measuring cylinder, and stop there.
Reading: 4.8 mL
